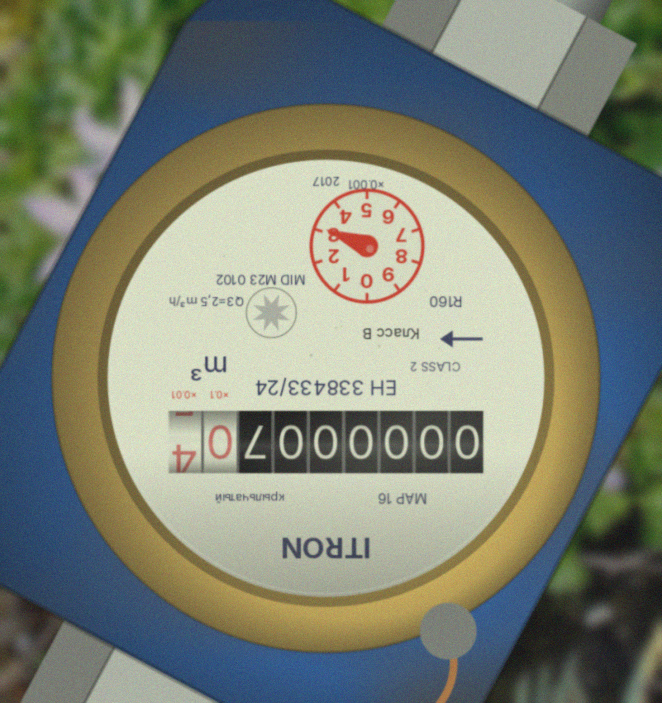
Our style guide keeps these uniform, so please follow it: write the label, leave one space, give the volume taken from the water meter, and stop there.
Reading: 7.043 m³
